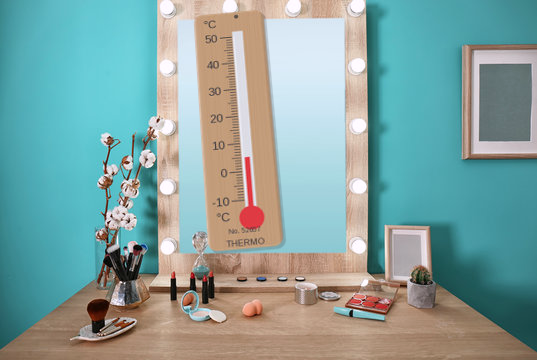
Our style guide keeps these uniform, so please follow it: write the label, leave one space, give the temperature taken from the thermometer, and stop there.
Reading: 5 °C
